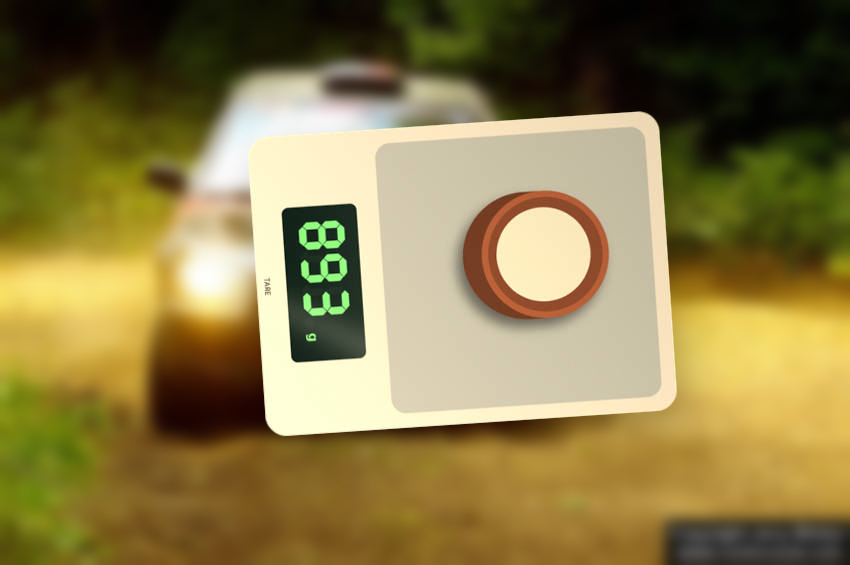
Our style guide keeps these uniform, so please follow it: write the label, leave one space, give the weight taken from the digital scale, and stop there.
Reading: 893 g
